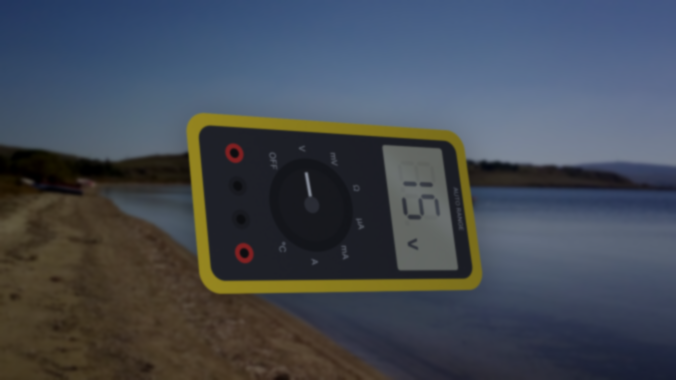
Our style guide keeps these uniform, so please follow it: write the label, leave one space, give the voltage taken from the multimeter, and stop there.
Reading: 15 V
